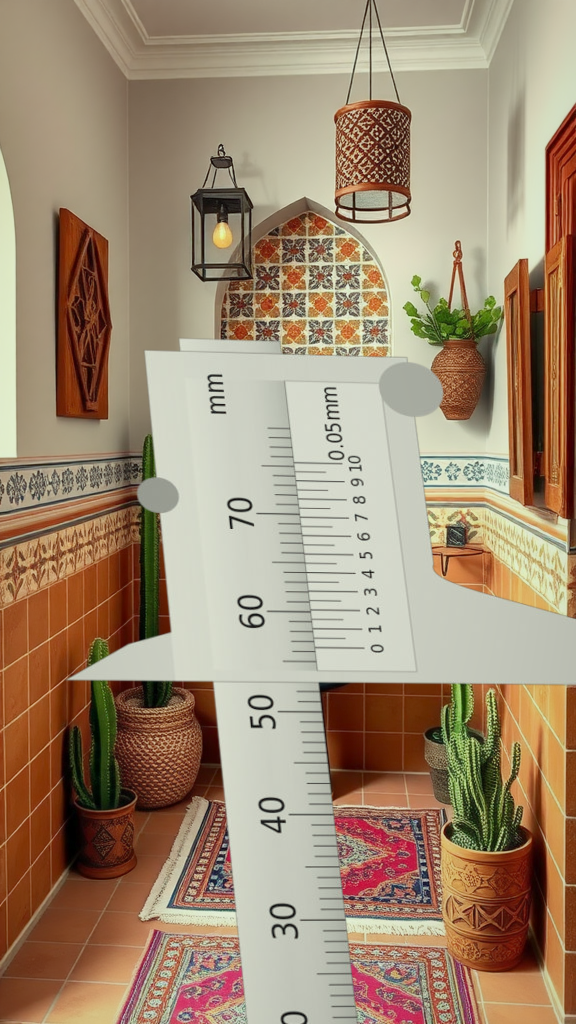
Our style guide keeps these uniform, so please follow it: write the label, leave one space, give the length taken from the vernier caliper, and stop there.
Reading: 56.4 mm
